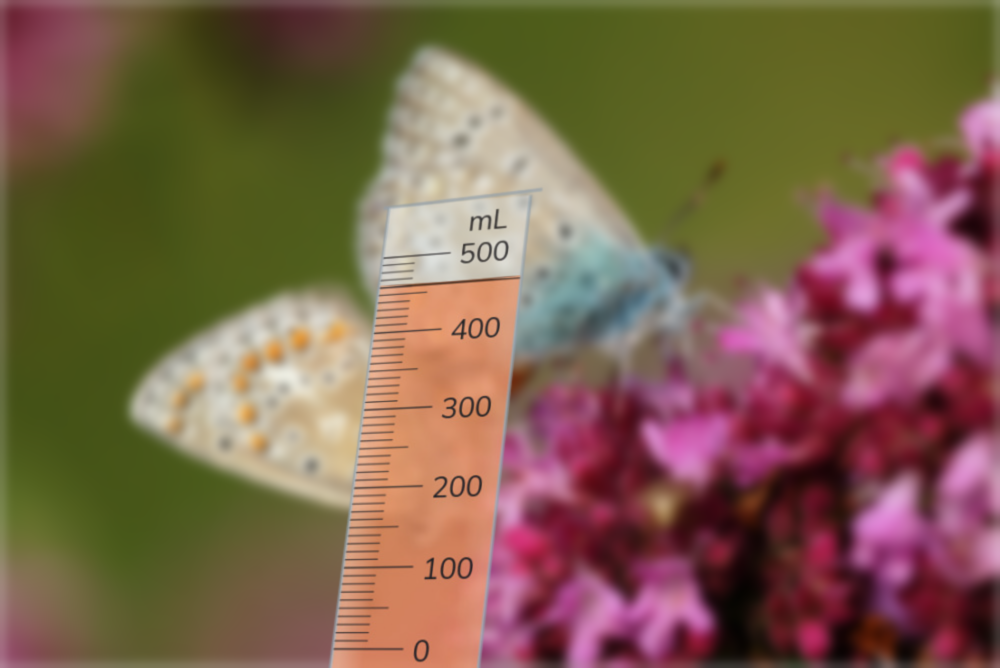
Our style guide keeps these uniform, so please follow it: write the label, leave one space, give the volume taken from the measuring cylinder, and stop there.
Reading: 460 mL
